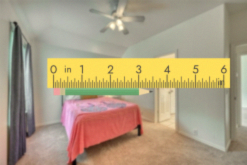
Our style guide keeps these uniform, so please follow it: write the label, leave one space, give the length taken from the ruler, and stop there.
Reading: 3.5 in
